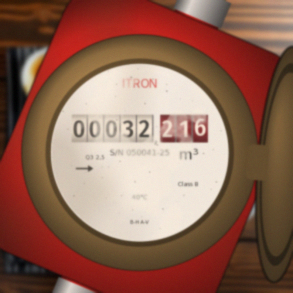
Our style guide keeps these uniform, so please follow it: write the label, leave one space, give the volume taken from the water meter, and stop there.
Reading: 32.216 m³
